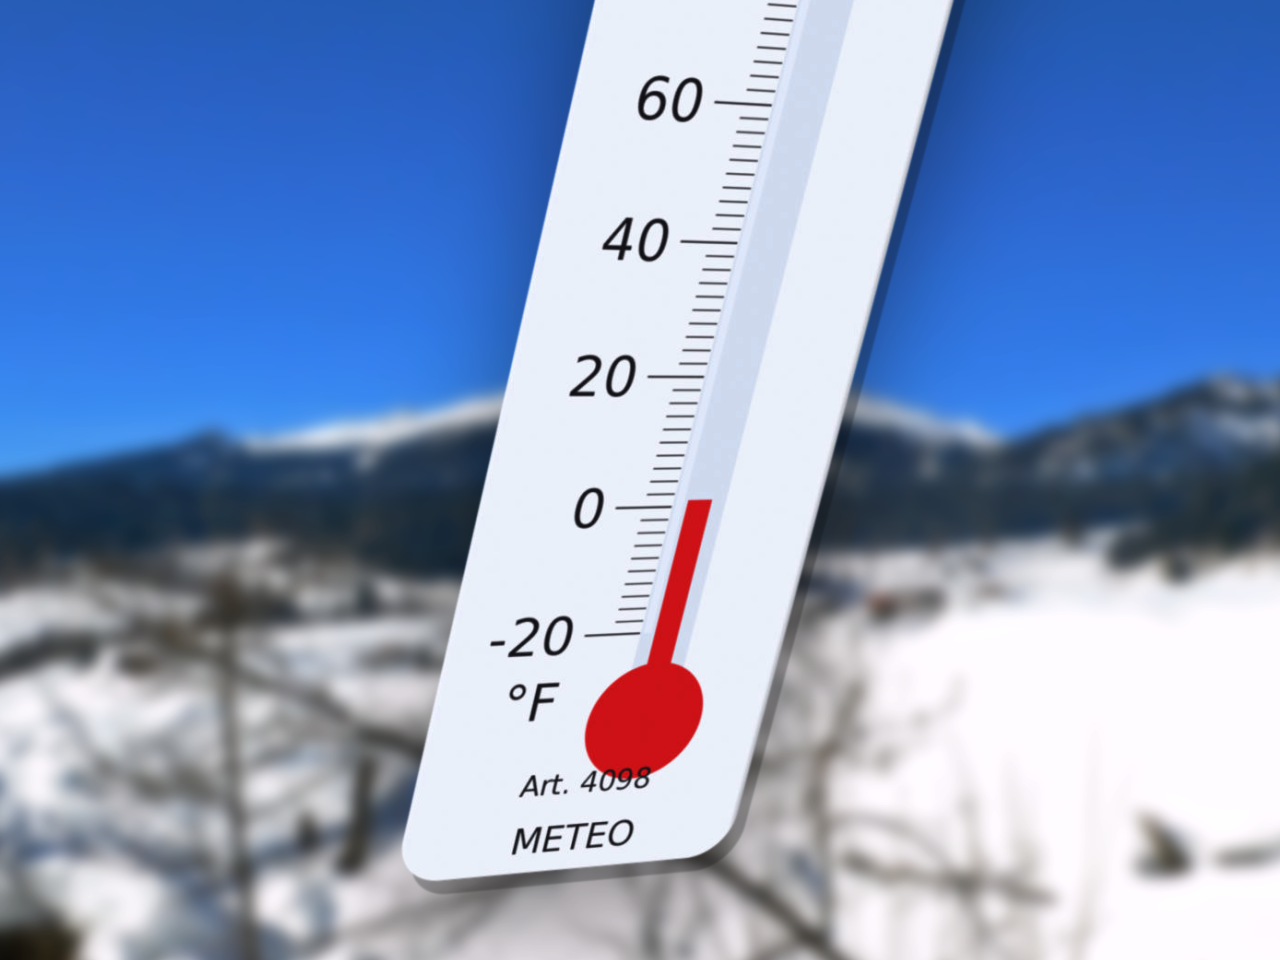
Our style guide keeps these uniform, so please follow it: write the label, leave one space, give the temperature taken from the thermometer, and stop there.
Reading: 1 °F
